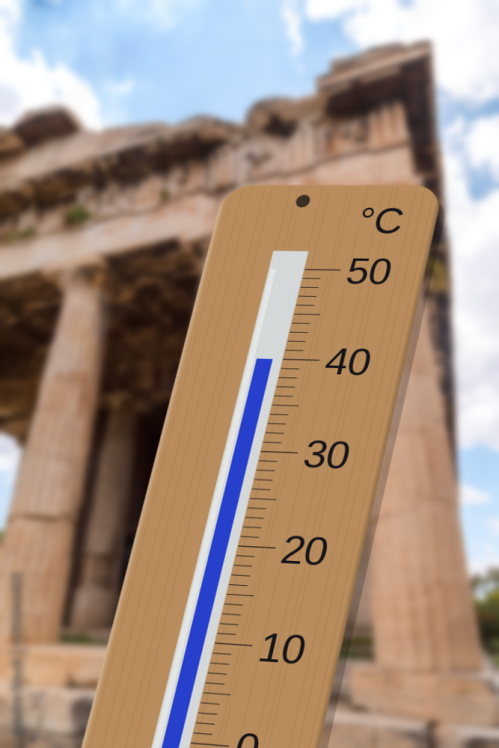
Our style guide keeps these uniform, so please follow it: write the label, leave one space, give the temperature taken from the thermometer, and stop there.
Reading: 40 °C
